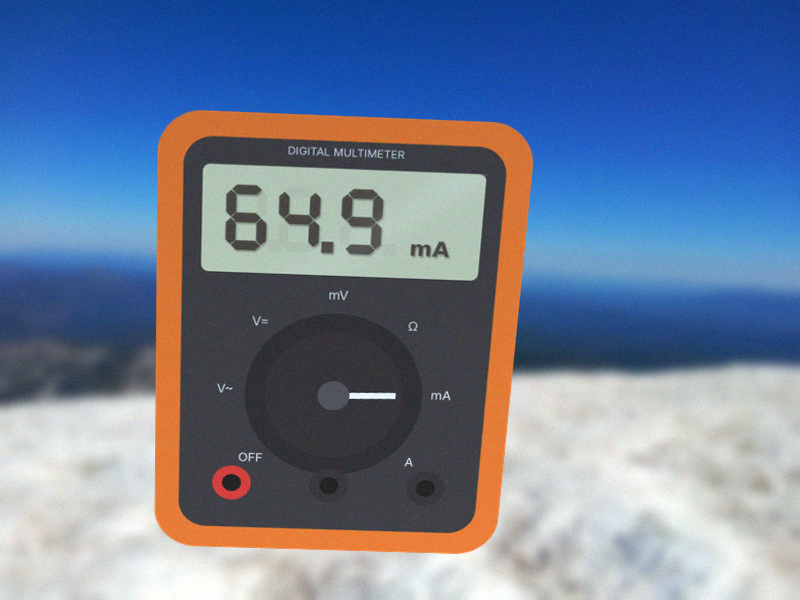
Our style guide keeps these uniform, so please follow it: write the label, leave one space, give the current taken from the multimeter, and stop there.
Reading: 64.9 mA
